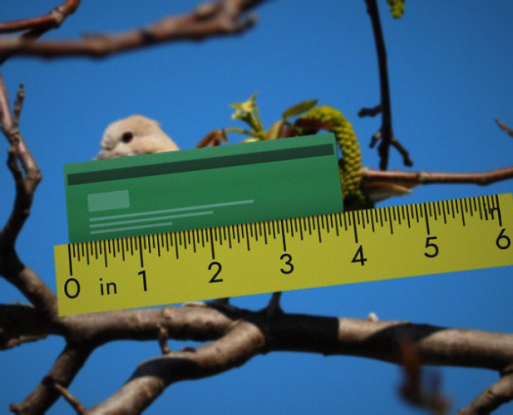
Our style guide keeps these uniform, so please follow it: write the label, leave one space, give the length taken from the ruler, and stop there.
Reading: 3.875 in
